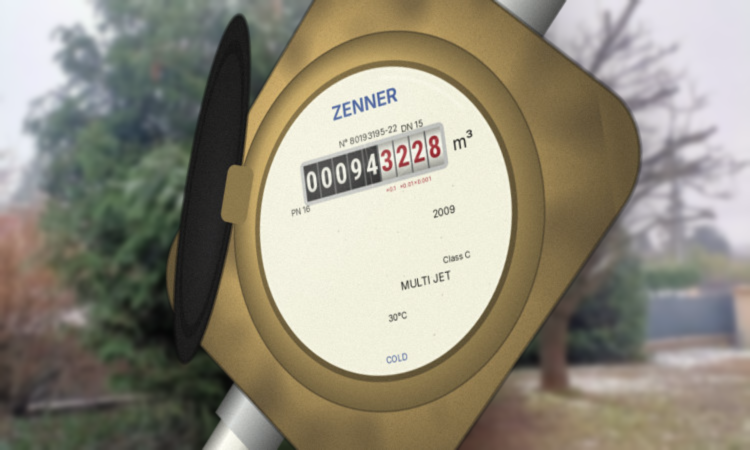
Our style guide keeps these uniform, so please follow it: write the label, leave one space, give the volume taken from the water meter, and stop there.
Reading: 94.3228 m³
